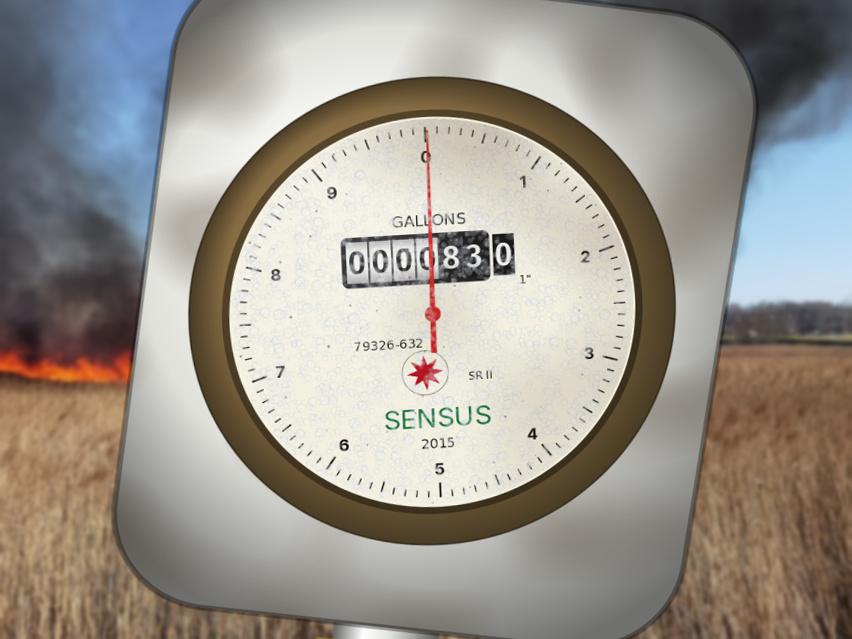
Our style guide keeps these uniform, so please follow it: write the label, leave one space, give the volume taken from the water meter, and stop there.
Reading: 830.0 gal
